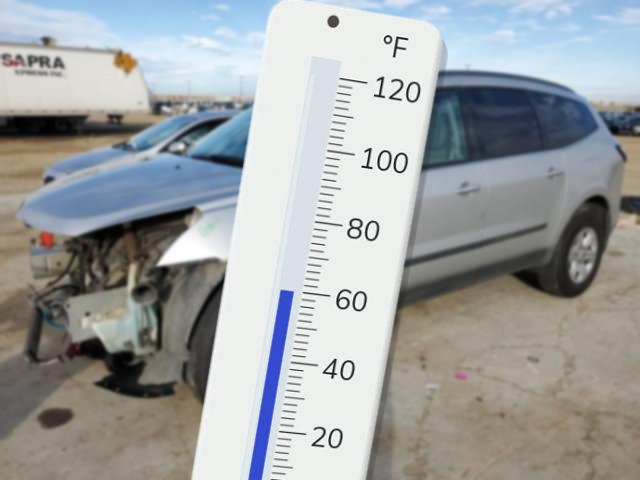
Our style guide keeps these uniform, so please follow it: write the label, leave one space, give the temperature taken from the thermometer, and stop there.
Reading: 60 °F
